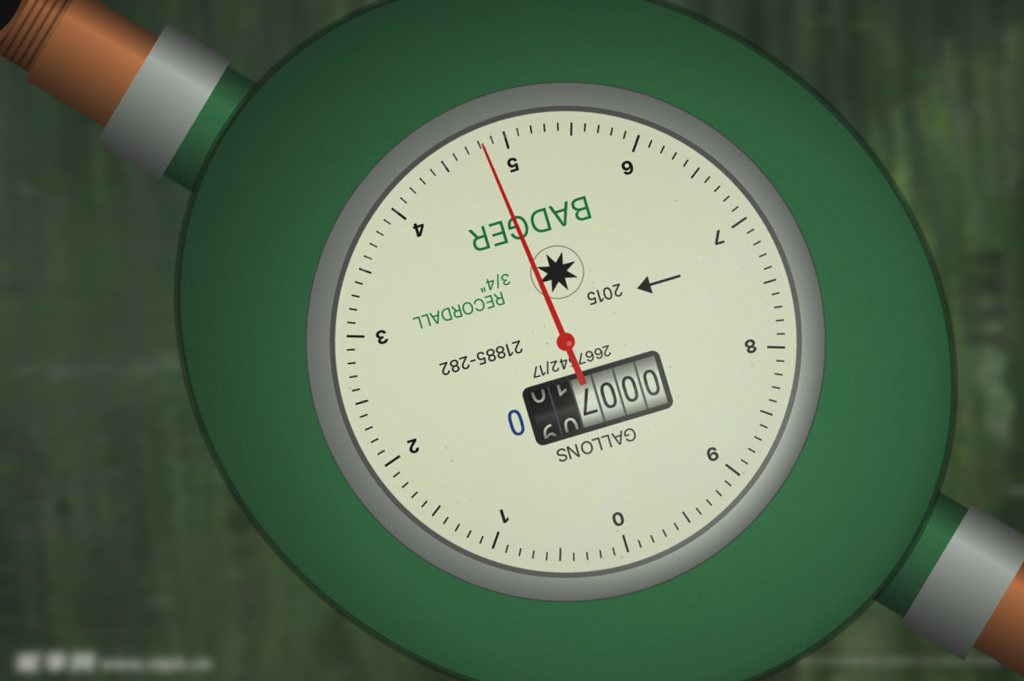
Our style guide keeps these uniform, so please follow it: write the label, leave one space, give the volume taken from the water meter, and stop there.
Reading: 7094.8 gal
